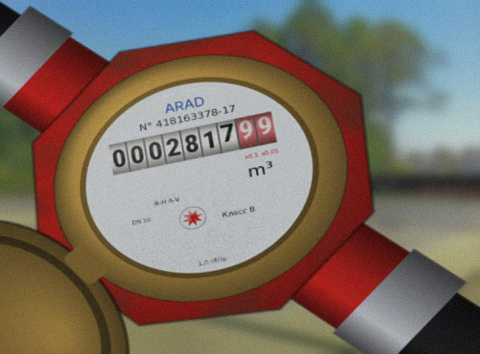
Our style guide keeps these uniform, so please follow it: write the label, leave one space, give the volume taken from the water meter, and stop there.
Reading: 2817.99 m³
